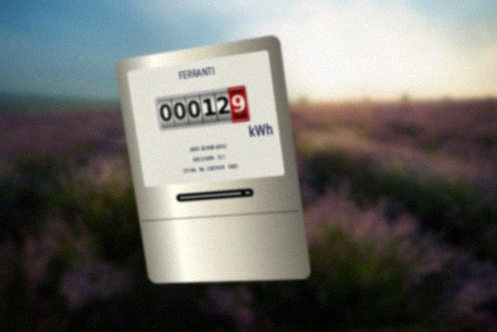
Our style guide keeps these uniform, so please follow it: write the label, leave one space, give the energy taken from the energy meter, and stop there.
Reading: 12.9 kWh
